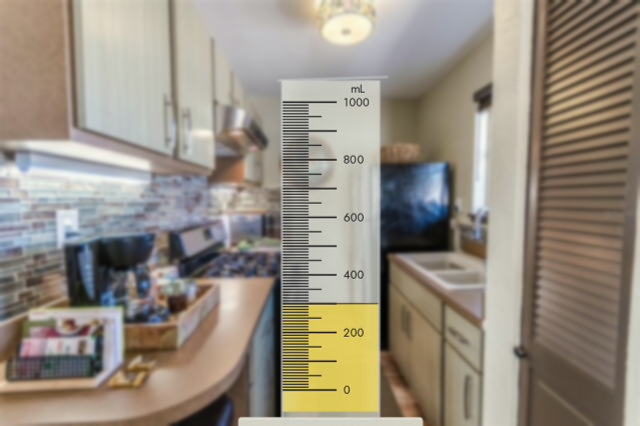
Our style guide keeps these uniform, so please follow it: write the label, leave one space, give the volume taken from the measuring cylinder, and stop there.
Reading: 300 mL
